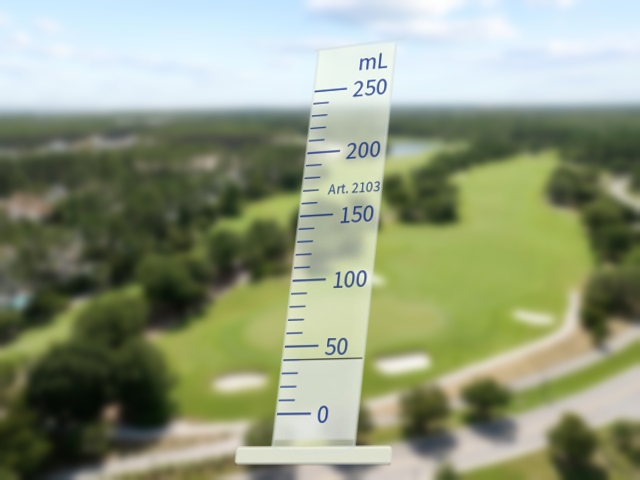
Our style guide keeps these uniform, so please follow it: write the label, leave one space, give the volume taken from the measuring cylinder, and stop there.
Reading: 40 mL
